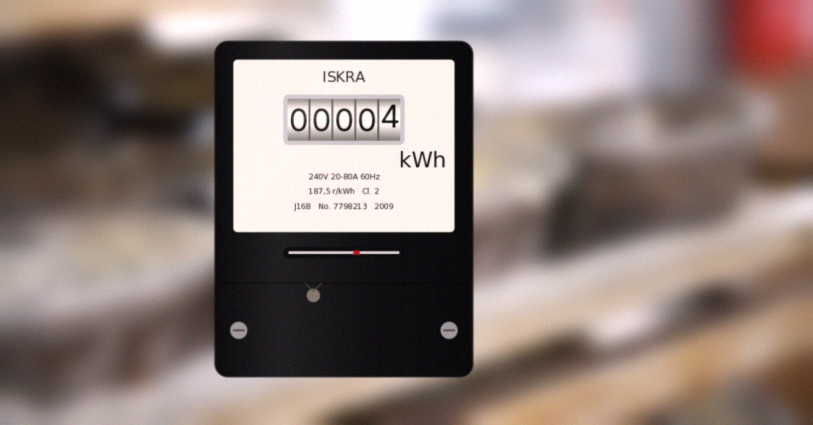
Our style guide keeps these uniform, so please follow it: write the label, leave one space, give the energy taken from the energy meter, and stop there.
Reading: 4 kWh
